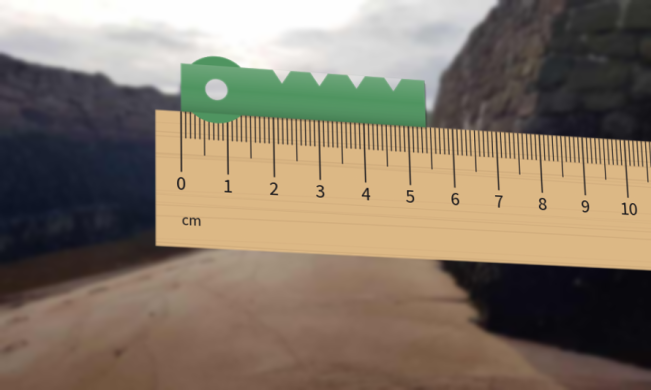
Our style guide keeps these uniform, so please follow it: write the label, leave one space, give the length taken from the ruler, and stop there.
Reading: 5.4 cm
